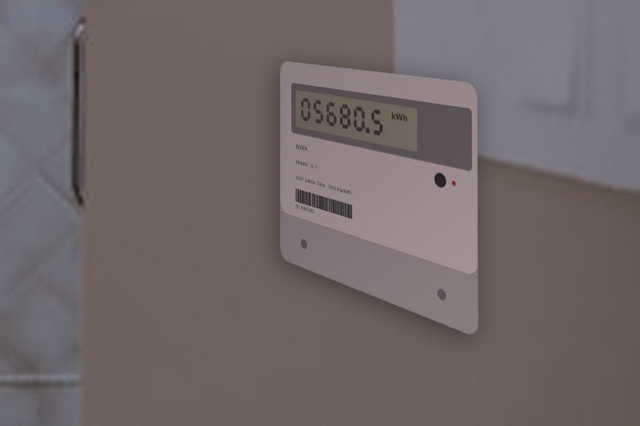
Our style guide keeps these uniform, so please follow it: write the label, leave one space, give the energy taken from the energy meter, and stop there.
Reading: 5680.5 kWh
